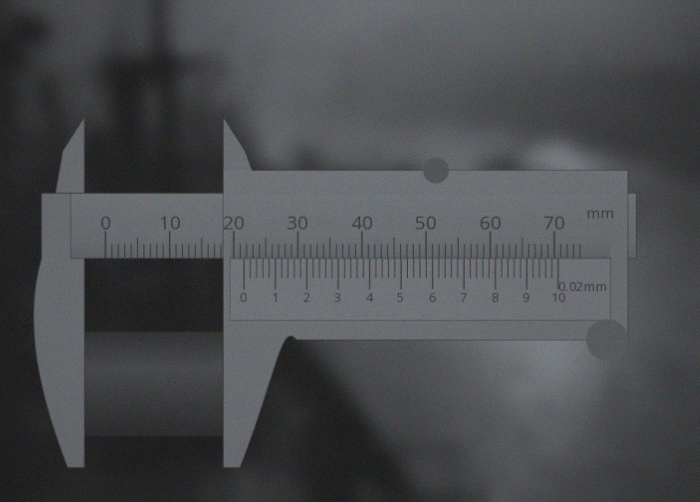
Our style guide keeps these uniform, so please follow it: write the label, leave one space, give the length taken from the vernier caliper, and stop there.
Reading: 21.6 mm
